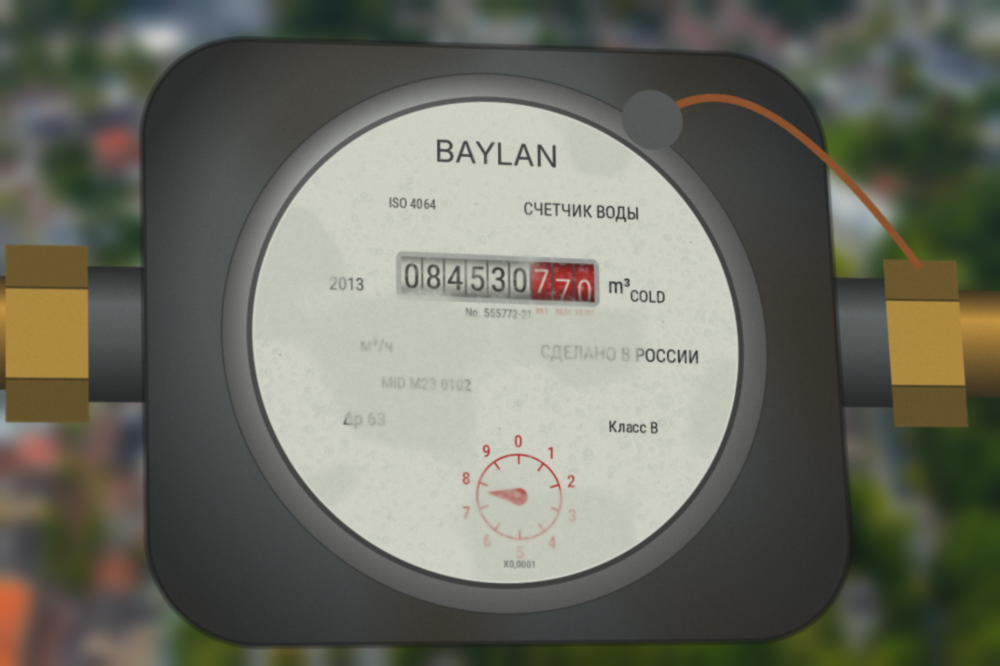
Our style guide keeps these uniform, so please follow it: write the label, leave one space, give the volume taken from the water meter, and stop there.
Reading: 84530.7697 m³
